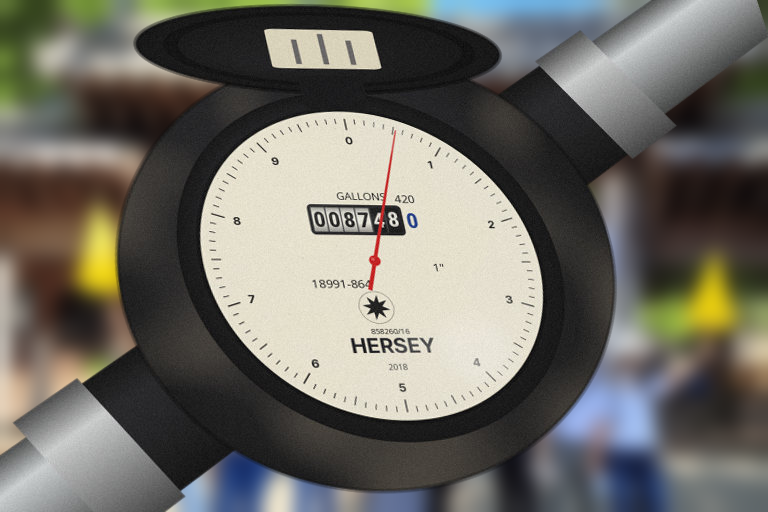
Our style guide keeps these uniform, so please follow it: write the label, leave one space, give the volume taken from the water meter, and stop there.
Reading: 87480.5 gal
